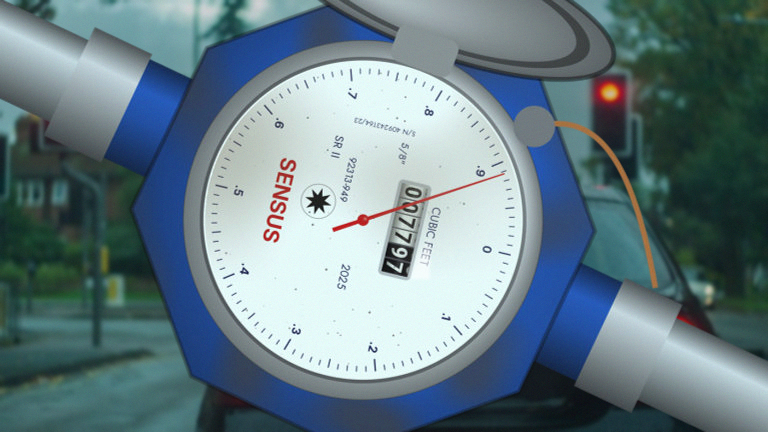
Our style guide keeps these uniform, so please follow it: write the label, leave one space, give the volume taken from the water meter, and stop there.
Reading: 7796.91 ft³
